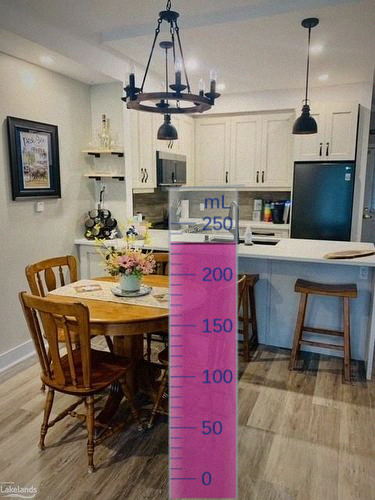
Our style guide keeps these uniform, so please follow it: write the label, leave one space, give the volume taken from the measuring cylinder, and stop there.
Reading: 230 mL
